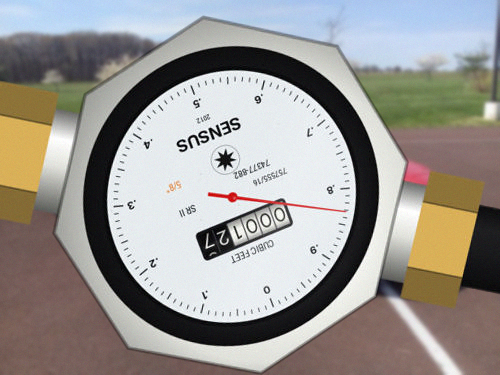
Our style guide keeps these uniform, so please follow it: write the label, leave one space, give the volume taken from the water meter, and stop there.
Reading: 126.83 ft³
